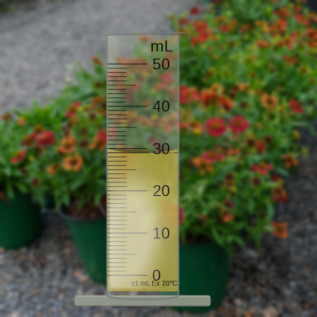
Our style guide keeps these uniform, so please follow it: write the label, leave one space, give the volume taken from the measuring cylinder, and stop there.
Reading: 29 mL
